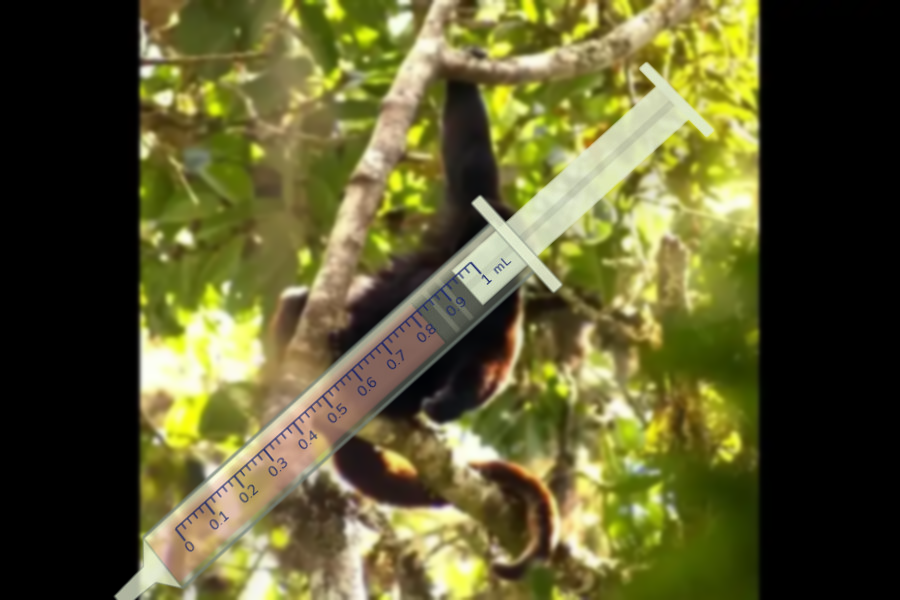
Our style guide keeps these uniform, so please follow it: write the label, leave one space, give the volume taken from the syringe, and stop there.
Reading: 0.82 mL
